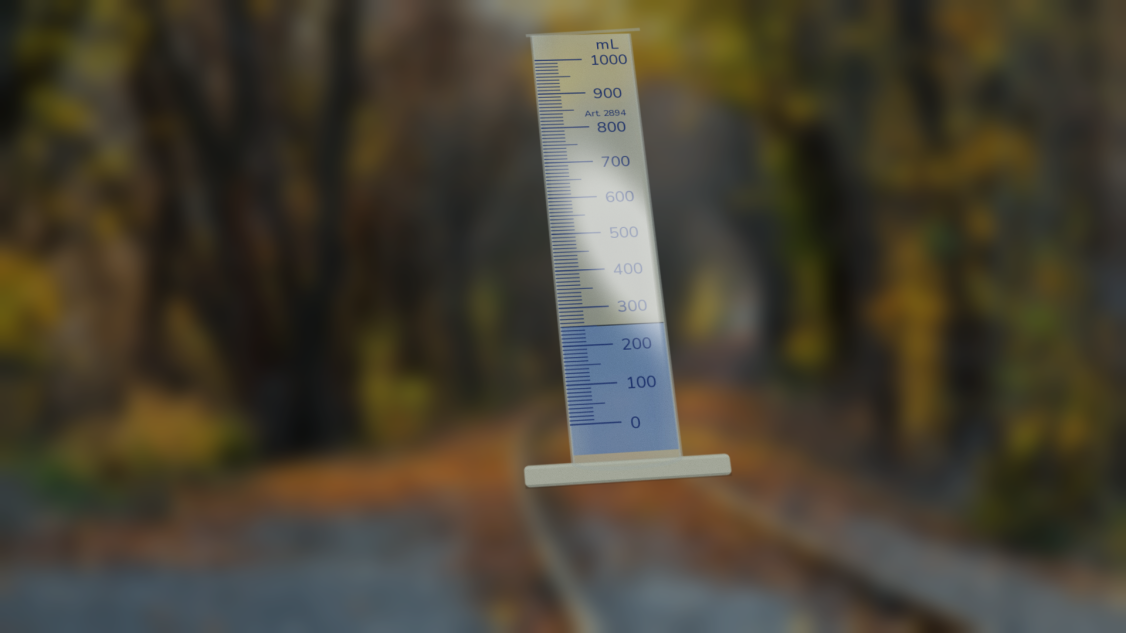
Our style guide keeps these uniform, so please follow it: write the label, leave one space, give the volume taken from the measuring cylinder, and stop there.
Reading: 250 mL
